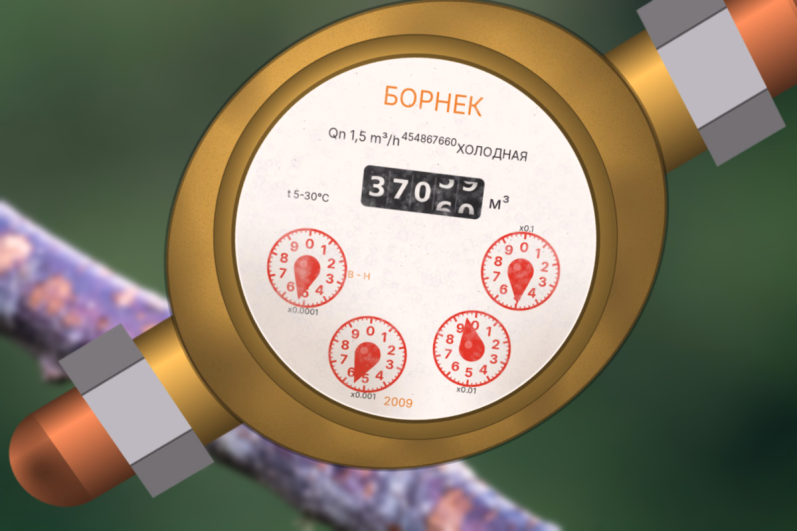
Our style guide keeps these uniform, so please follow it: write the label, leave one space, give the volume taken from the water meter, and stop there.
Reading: 37059.4955 m³
